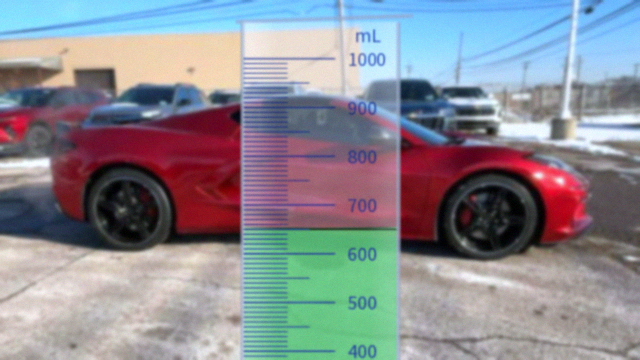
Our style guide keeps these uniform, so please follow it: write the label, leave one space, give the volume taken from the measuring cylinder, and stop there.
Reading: 650 mL
